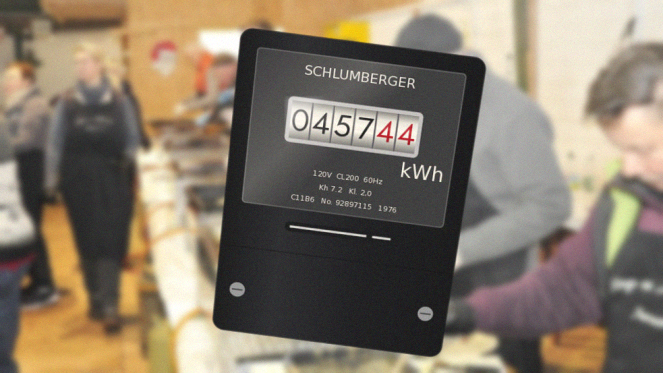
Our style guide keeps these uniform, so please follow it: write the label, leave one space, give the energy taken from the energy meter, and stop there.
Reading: 457.44 kWh
